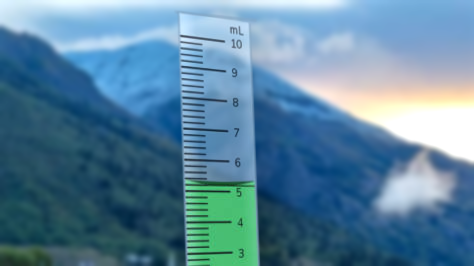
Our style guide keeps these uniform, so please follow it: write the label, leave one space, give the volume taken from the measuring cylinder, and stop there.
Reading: 5.2 mL
